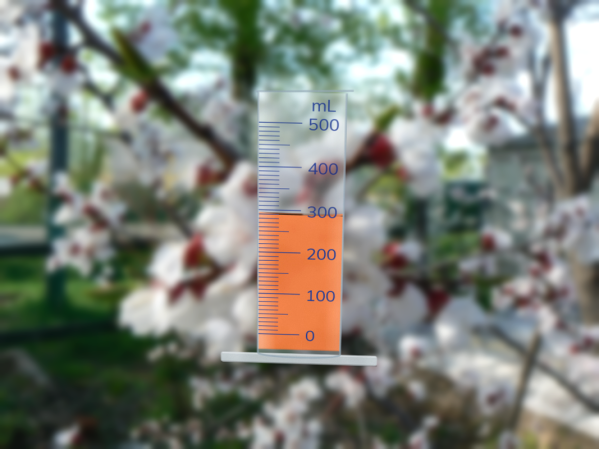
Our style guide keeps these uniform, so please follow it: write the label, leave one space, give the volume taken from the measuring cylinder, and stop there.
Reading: 290 mL
